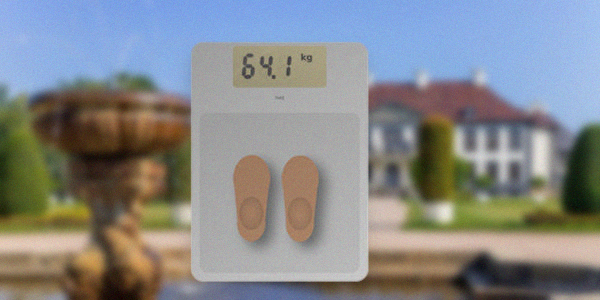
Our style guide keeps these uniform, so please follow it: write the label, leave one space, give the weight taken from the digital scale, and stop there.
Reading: 64.1 kg
